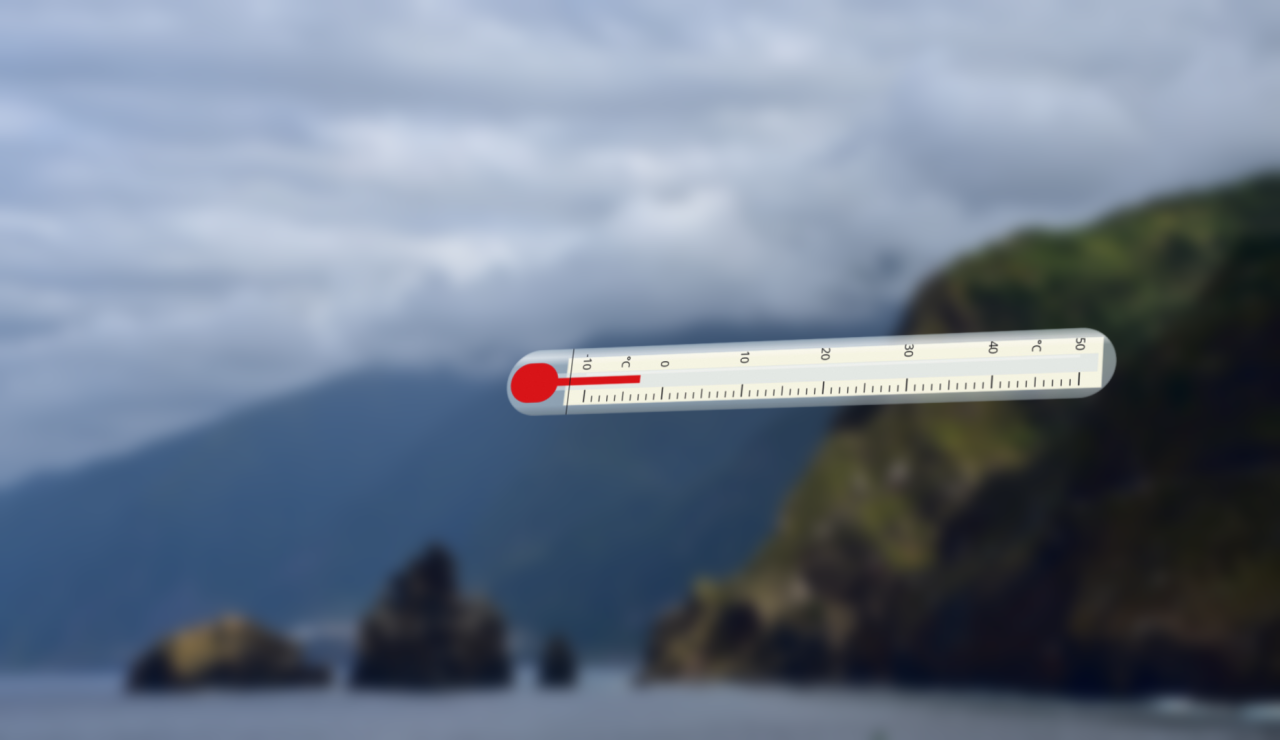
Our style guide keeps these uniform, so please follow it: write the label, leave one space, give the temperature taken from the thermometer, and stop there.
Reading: -3 °C
